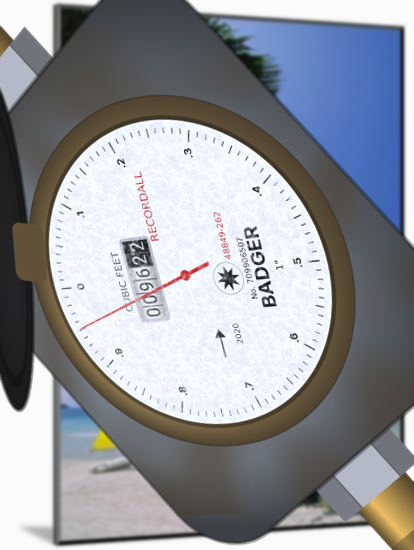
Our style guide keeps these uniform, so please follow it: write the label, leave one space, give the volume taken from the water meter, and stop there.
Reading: 9621.95 ft³
